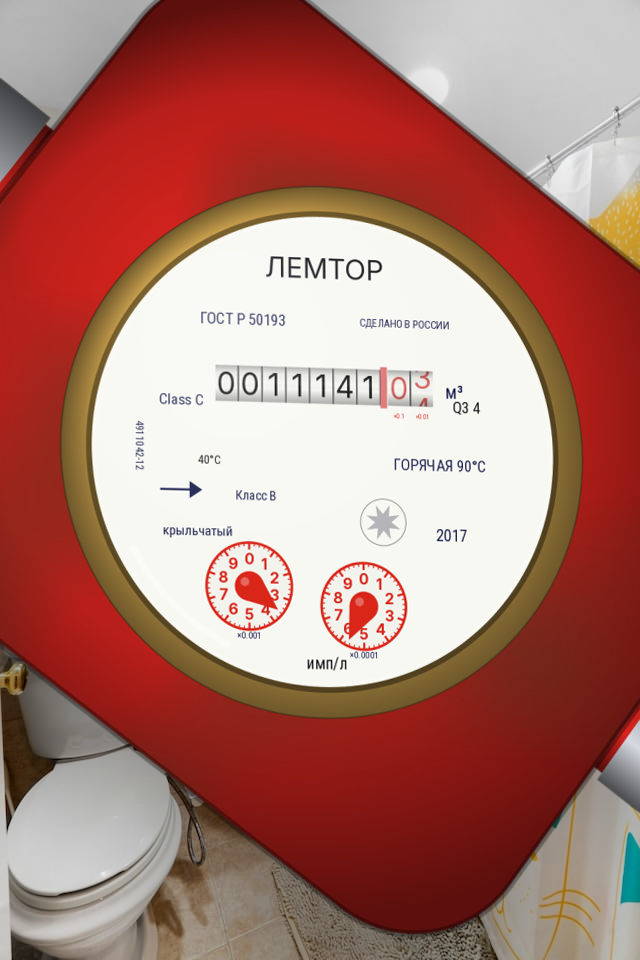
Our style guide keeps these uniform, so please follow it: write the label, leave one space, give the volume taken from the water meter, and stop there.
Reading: 11141.0335 m³
